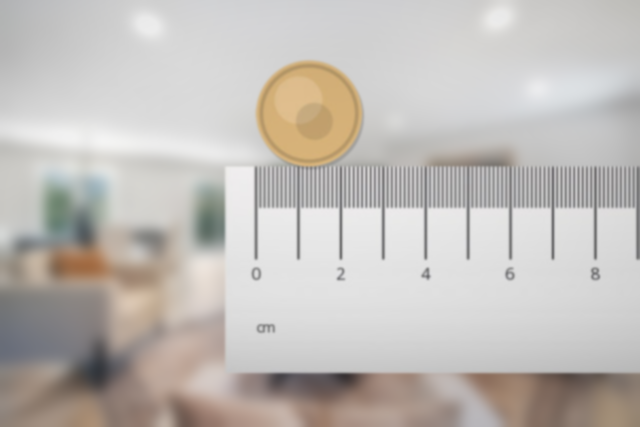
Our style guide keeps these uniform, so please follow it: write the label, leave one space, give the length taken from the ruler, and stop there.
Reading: 2.5 cm
